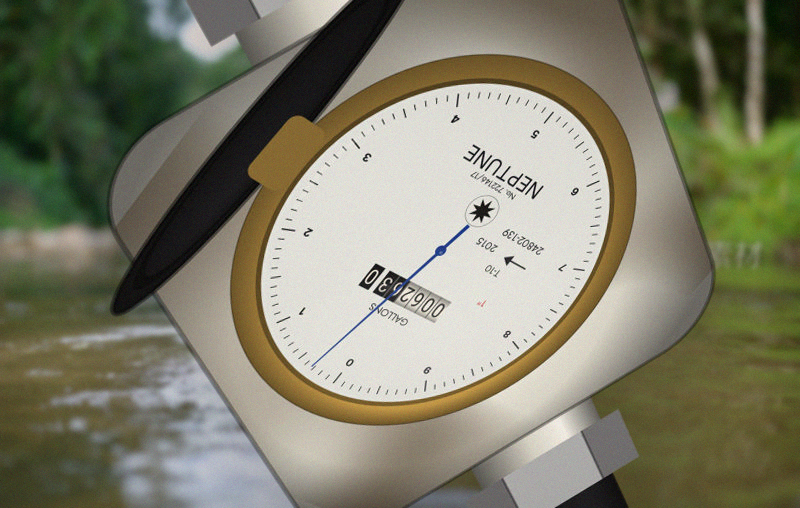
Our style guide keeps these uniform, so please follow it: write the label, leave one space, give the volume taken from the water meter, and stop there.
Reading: 62630.3 gal
